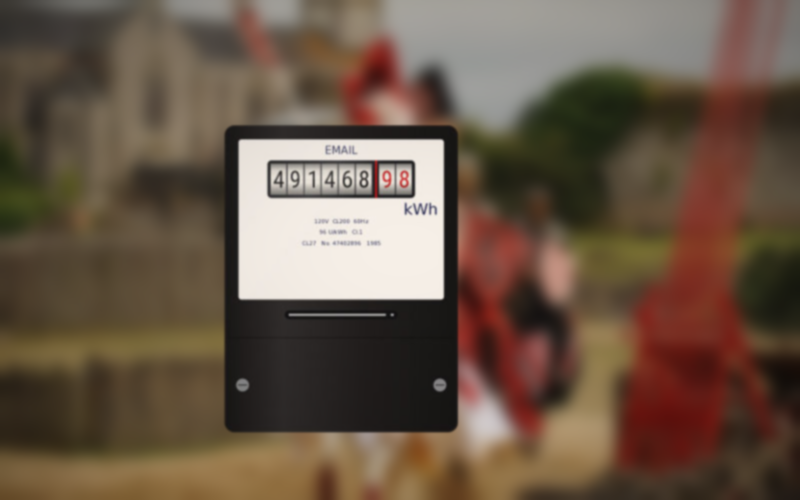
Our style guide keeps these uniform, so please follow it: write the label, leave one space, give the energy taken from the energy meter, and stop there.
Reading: 491468.98 kWh
